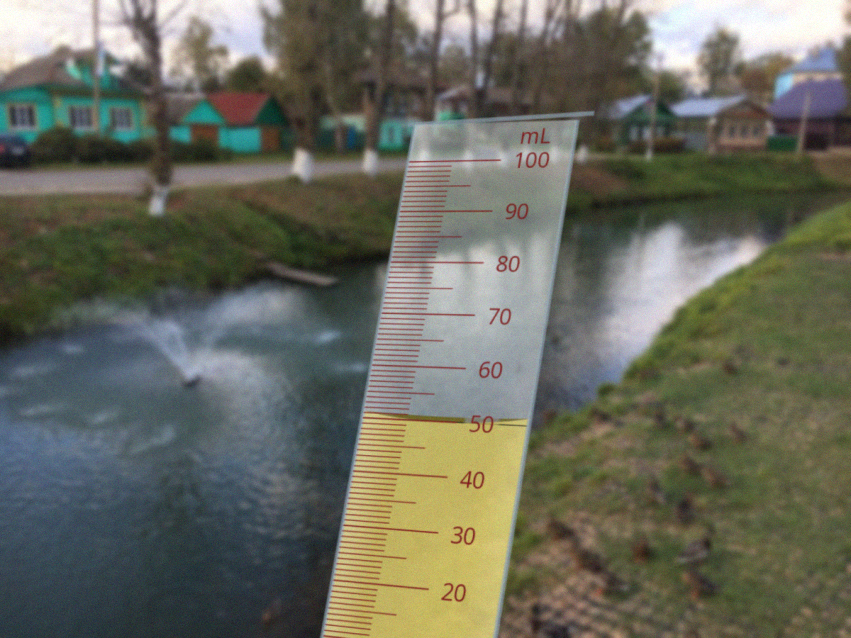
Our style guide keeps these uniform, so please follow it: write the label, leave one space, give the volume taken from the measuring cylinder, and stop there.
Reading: 50 mL
